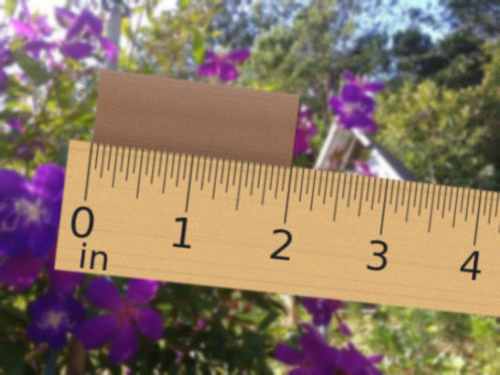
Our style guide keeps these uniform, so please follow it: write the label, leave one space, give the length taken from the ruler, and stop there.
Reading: 2 in
